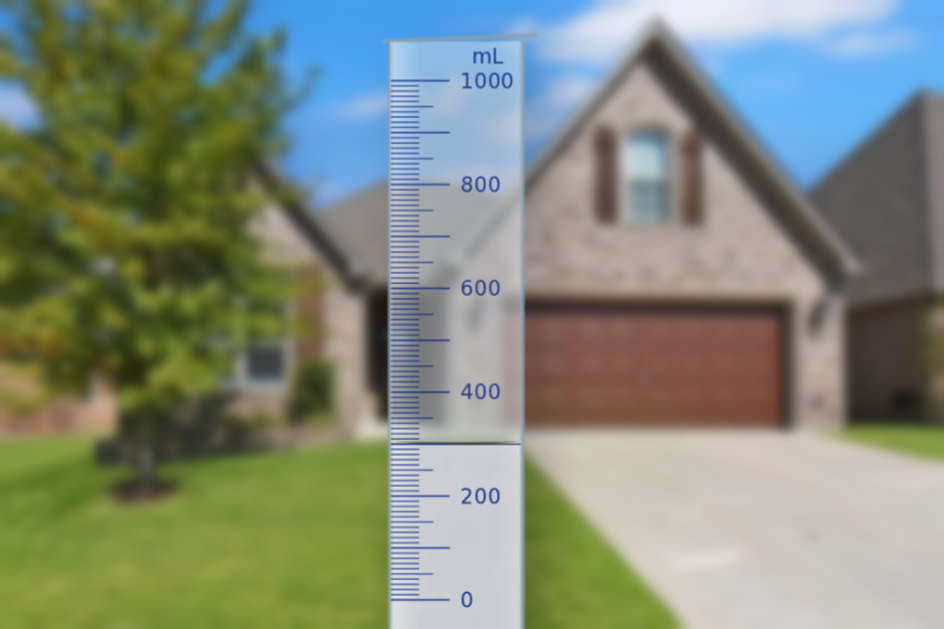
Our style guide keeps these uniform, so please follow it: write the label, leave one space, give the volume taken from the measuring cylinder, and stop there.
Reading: 300 mL
